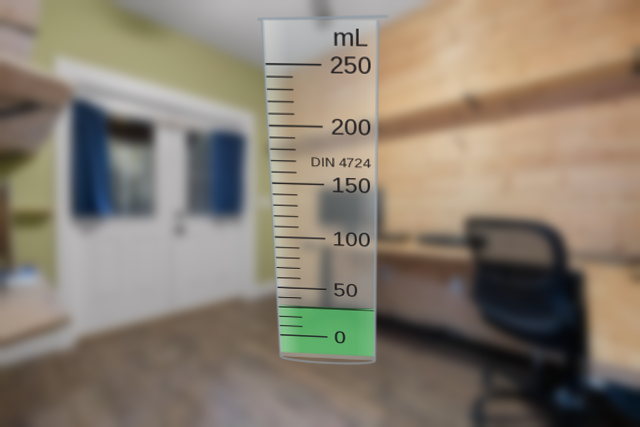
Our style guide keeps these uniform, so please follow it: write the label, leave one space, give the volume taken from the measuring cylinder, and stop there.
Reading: 30 mL
